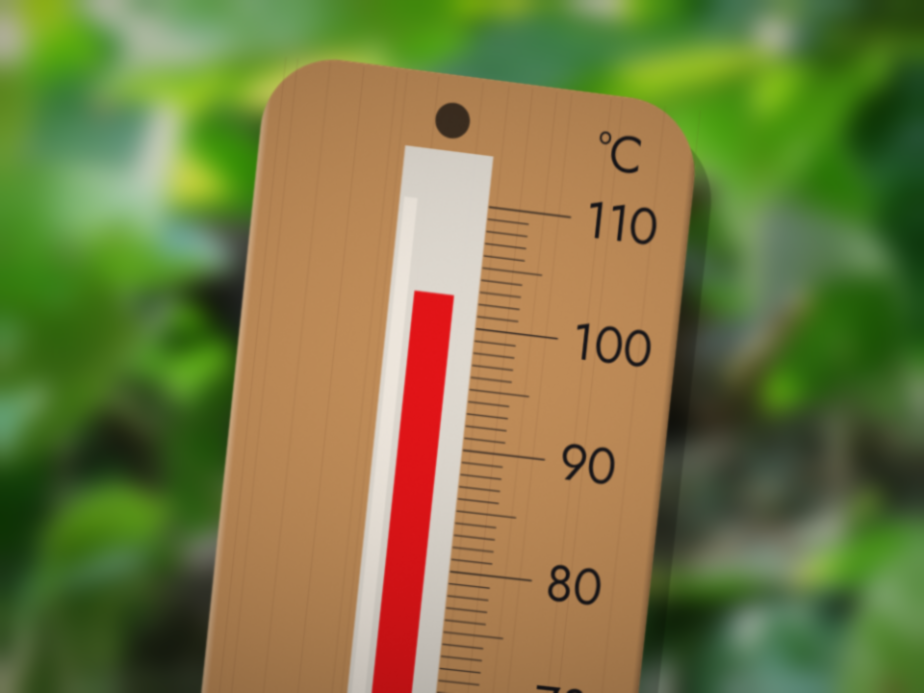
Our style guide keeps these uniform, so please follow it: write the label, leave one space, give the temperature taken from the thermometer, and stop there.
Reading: 102.5 °C
